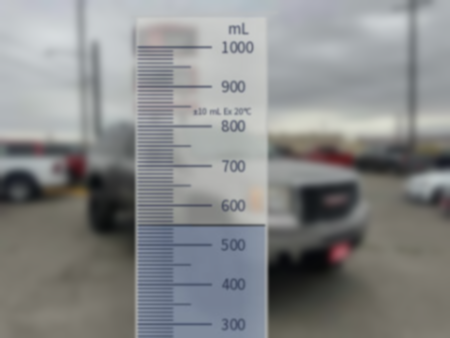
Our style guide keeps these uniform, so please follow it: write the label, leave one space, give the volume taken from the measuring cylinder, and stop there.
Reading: 550 mL
